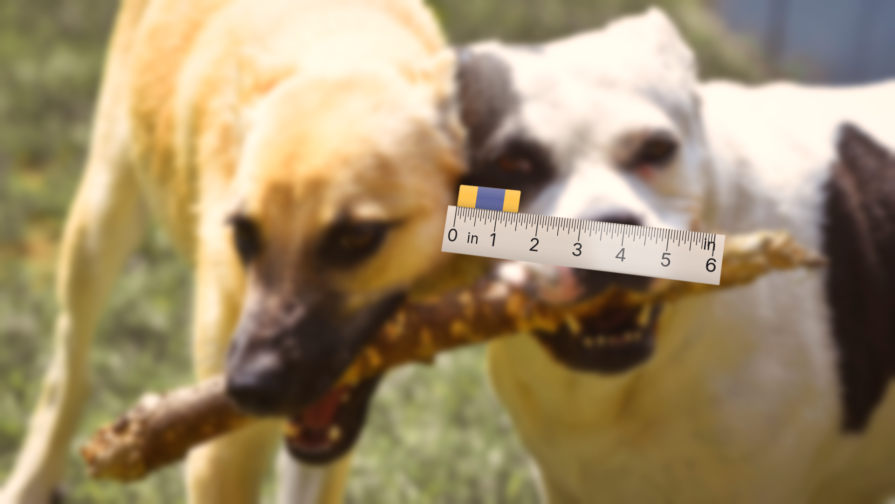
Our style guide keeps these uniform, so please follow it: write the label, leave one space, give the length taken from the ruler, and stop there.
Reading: 1.5 in
